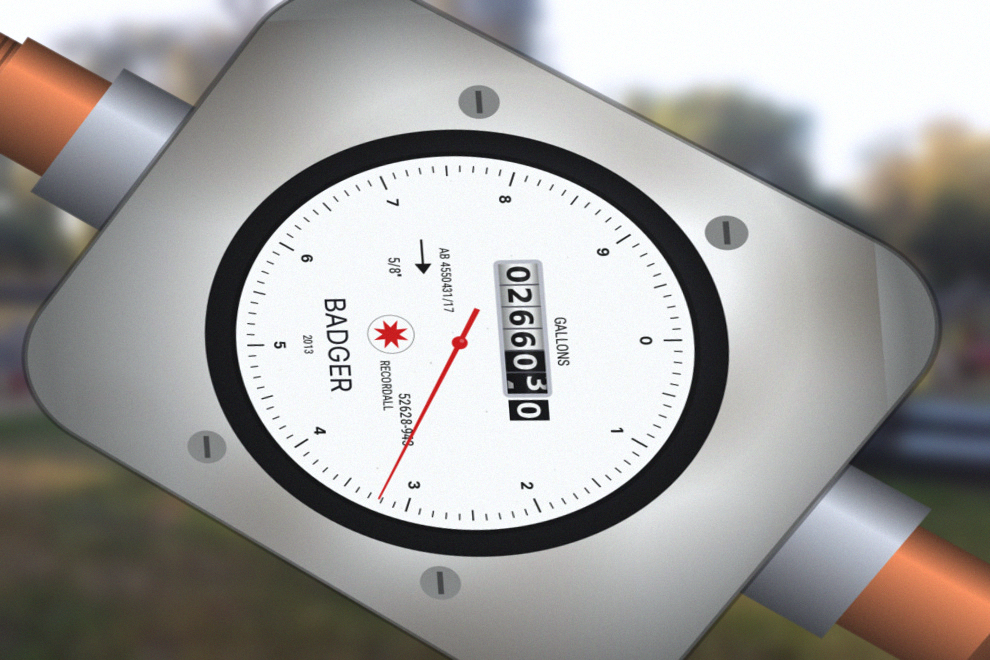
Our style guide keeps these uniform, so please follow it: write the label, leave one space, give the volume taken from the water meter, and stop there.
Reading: 266033.2 gal
